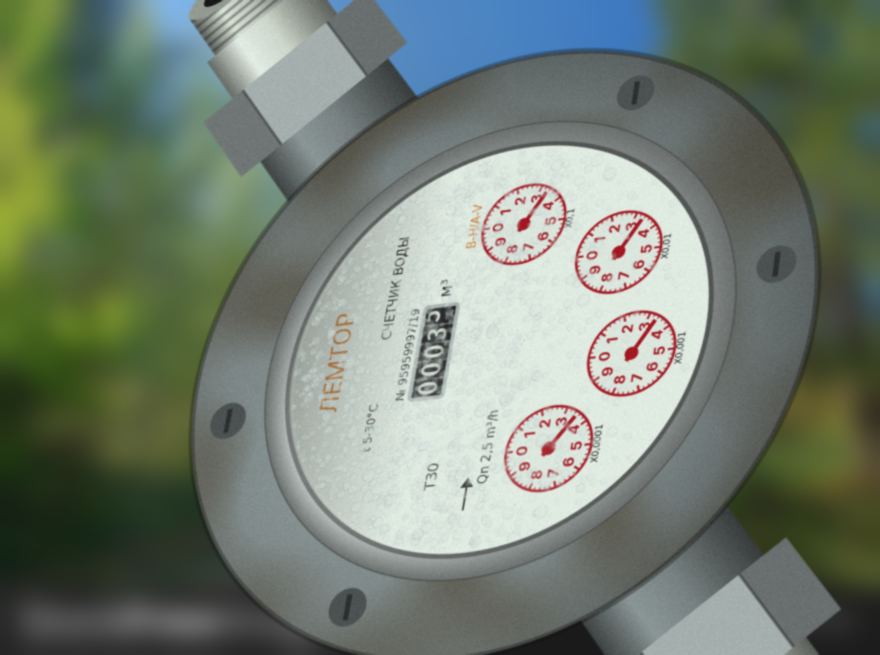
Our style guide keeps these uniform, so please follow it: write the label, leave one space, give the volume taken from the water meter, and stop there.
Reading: 35.3333 m³
